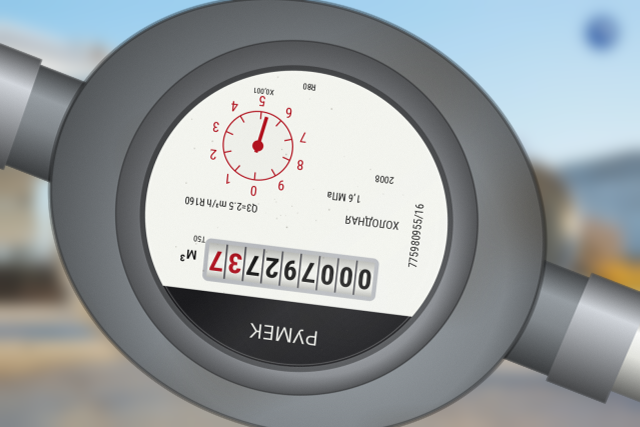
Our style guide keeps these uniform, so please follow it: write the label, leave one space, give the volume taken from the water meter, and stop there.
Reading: 7927.375 m³
